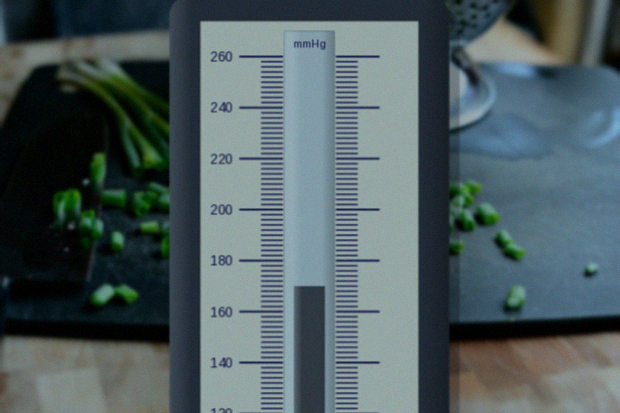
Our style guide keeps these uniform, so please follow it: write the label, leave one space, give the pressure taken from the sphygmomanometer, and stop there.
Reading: 170 mmHg
